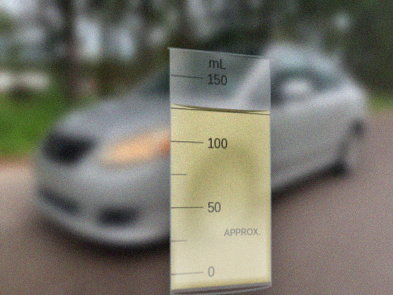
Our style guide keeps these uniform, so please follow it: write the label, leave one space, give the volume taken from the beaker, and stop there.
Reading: 125 mL
